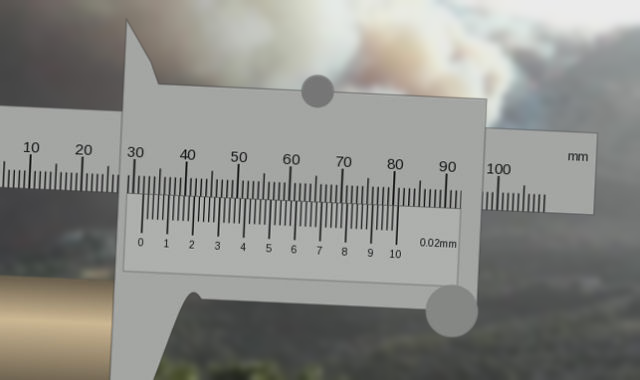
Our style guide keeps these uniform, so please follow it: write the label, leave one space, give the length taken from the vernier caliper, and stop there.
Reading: 32.0 mm
